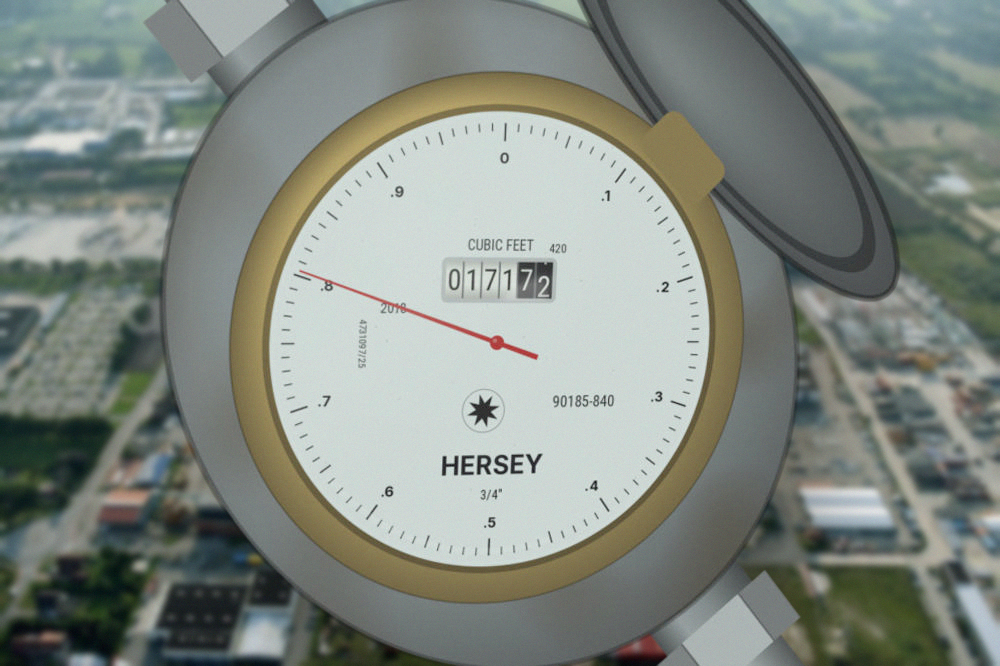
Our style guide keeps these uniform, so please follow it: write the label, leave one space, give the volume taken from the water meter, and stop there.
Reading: 17171.80 ft³
